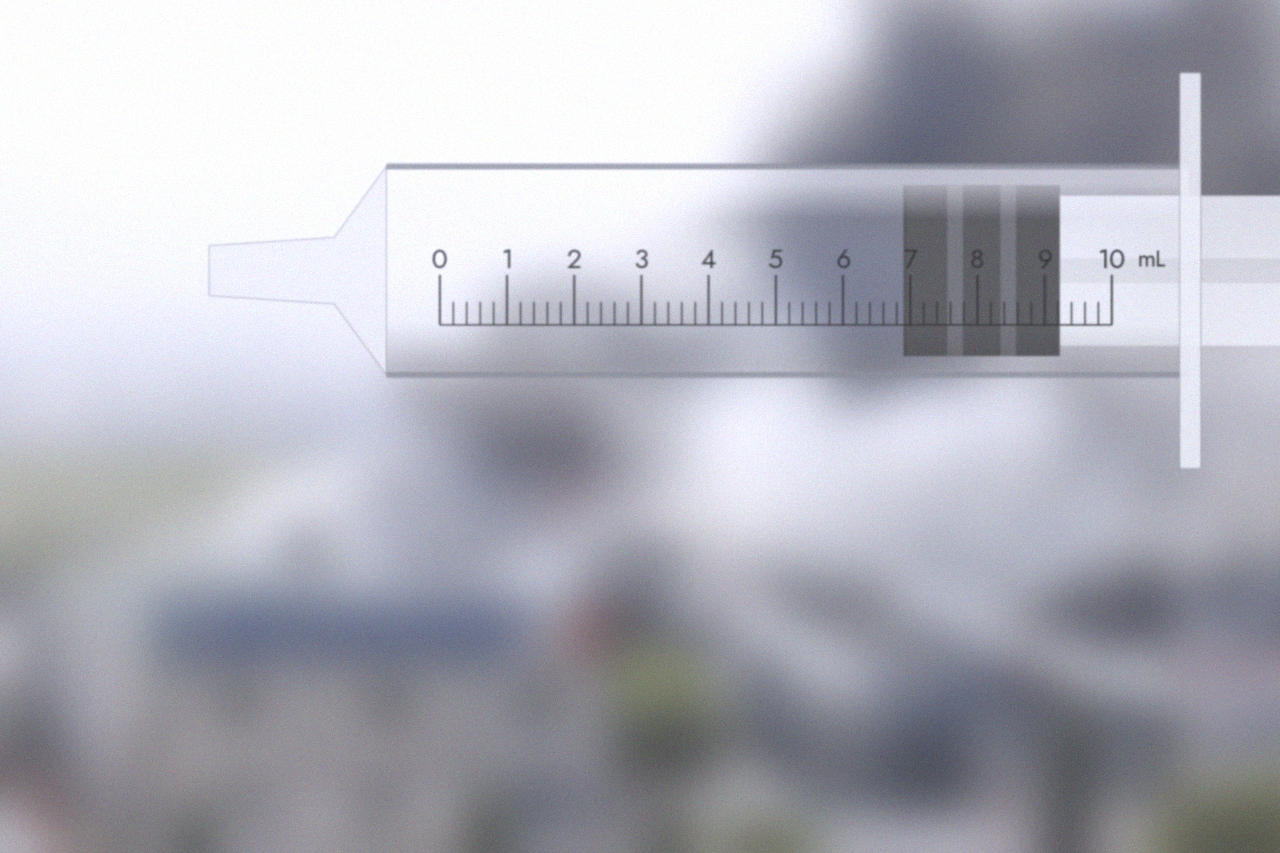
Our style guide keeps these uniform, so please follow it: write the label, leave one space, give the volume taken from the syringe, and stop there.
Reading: 6.9 mL
